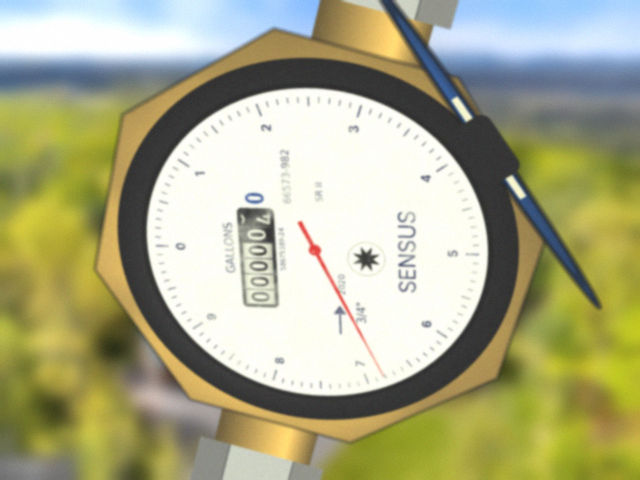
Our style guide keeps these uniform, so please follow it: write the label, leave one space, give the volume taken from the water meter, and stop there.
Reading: 36.8 gal
